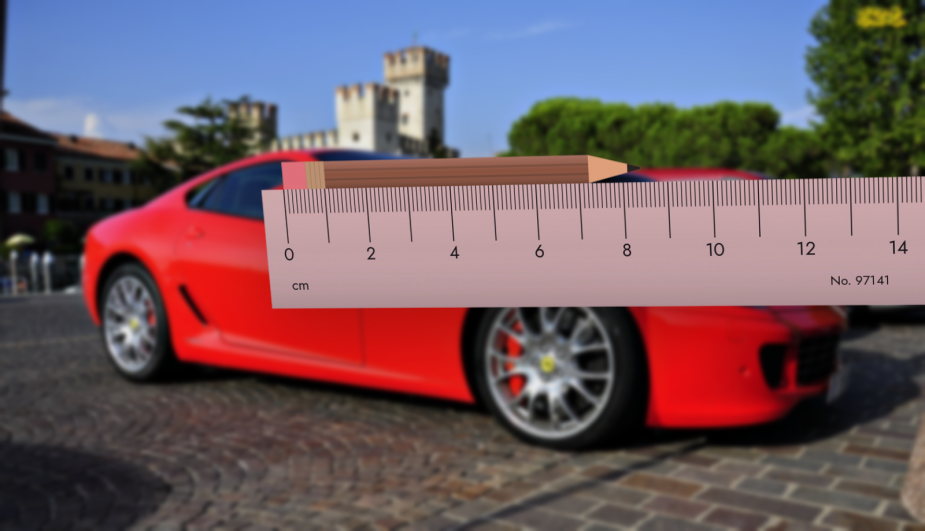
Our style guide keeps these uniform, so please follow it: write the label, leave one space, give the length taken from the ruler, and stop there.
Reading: 8.4 cm
